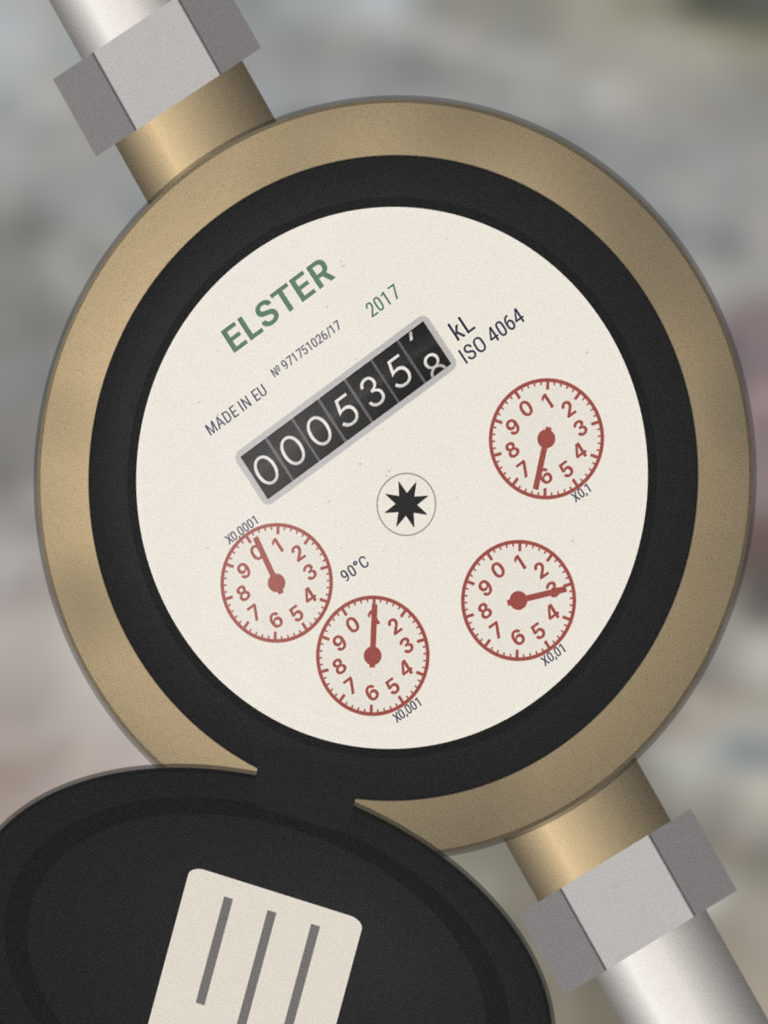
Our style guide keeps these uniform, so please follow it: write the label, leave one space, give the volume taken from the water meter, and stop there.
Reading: 5357.6310 kL
